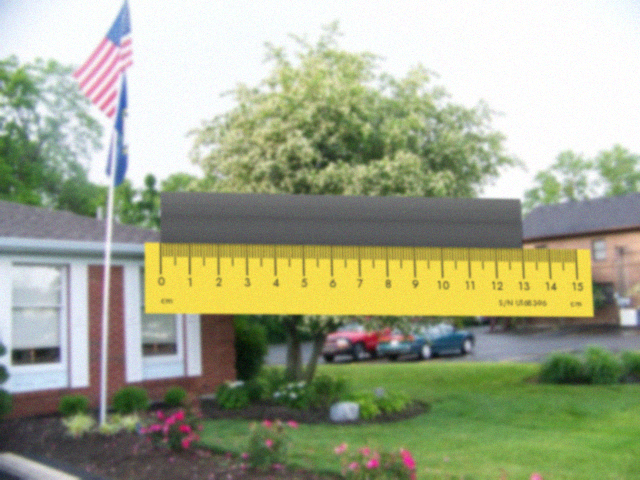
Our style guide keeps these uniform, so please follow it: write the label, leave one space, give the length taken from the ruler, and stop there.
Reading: 13 cm
